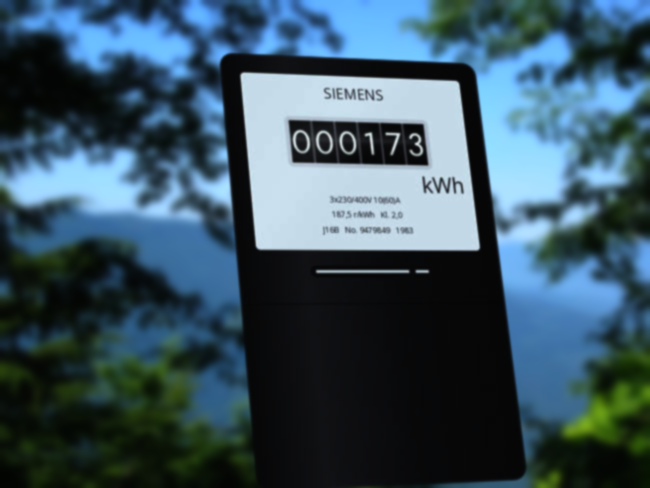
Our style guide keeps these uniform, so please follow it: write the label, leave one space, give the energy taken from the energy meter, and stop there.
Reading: 173 kWh
